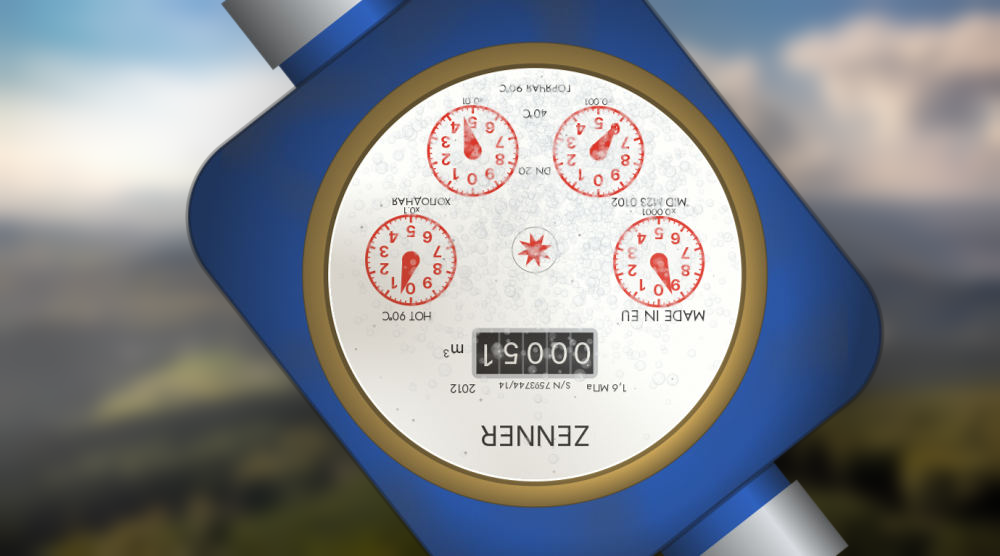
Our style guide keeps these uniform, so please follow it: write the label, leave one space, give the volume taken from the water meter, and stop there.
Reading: 51.0459 m³
